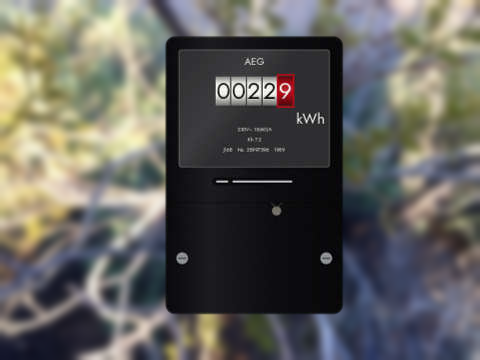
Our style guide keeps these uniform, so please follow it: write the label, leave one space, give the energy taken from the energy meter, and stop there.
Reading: 22.9 kWh
